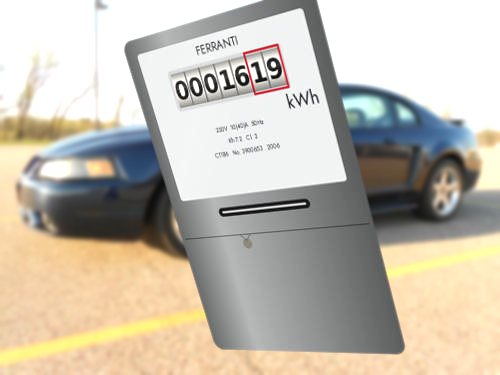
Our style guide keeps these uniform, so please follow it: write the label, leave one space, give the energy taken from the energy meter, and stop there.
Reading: 16.19 kWh
